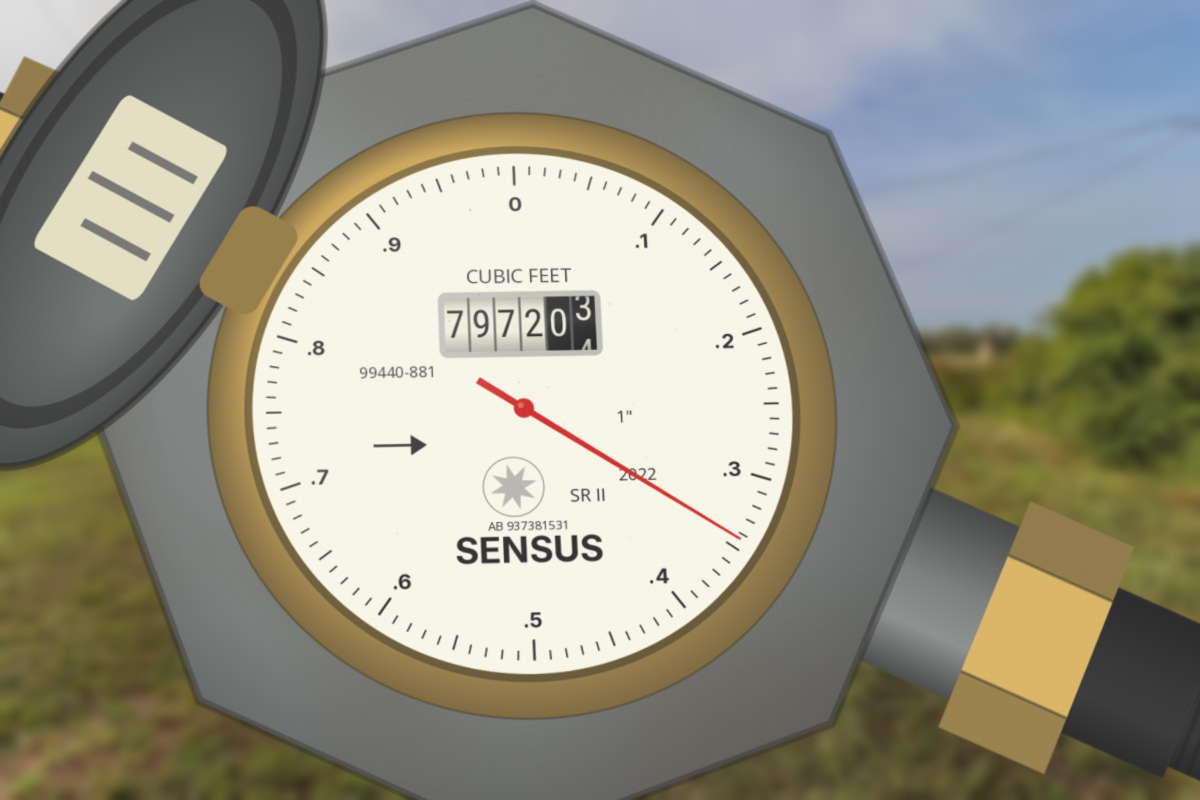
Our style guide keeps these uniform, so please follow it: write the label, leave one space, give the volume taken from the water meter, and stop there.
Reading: 797203.34 ft³
